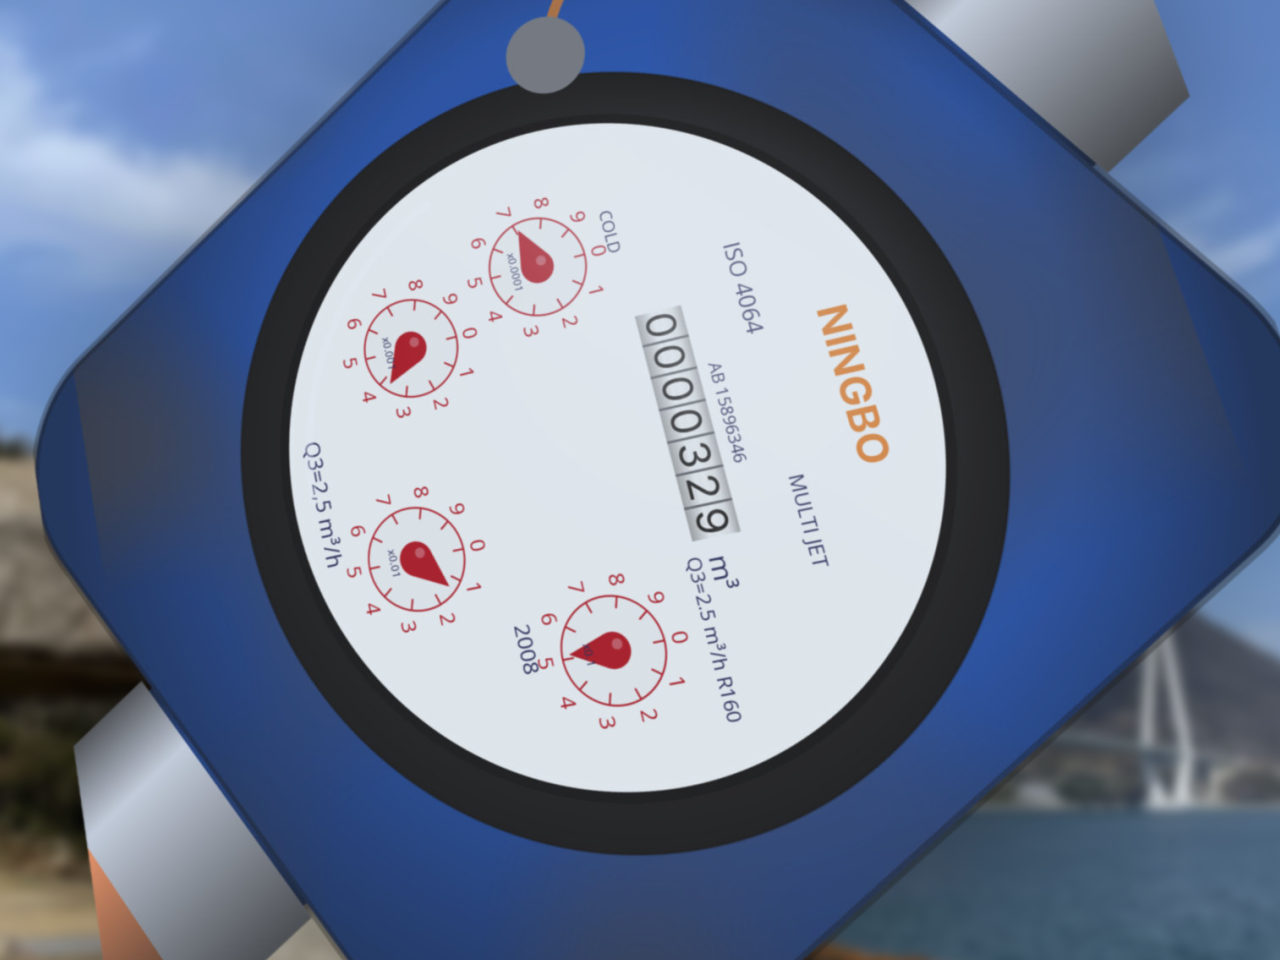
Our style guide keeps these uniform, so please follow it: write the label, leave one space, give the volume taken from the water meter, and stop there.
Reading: 329.5137 m³
